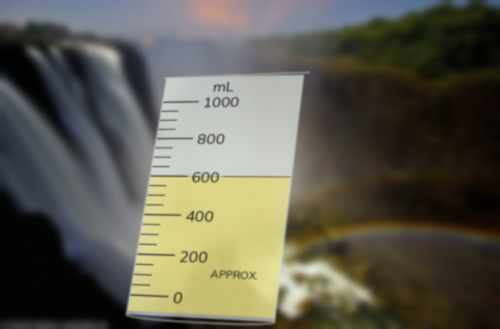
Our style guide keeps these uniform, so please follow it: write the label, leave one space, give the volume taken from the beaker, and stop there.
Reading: 600 mL
